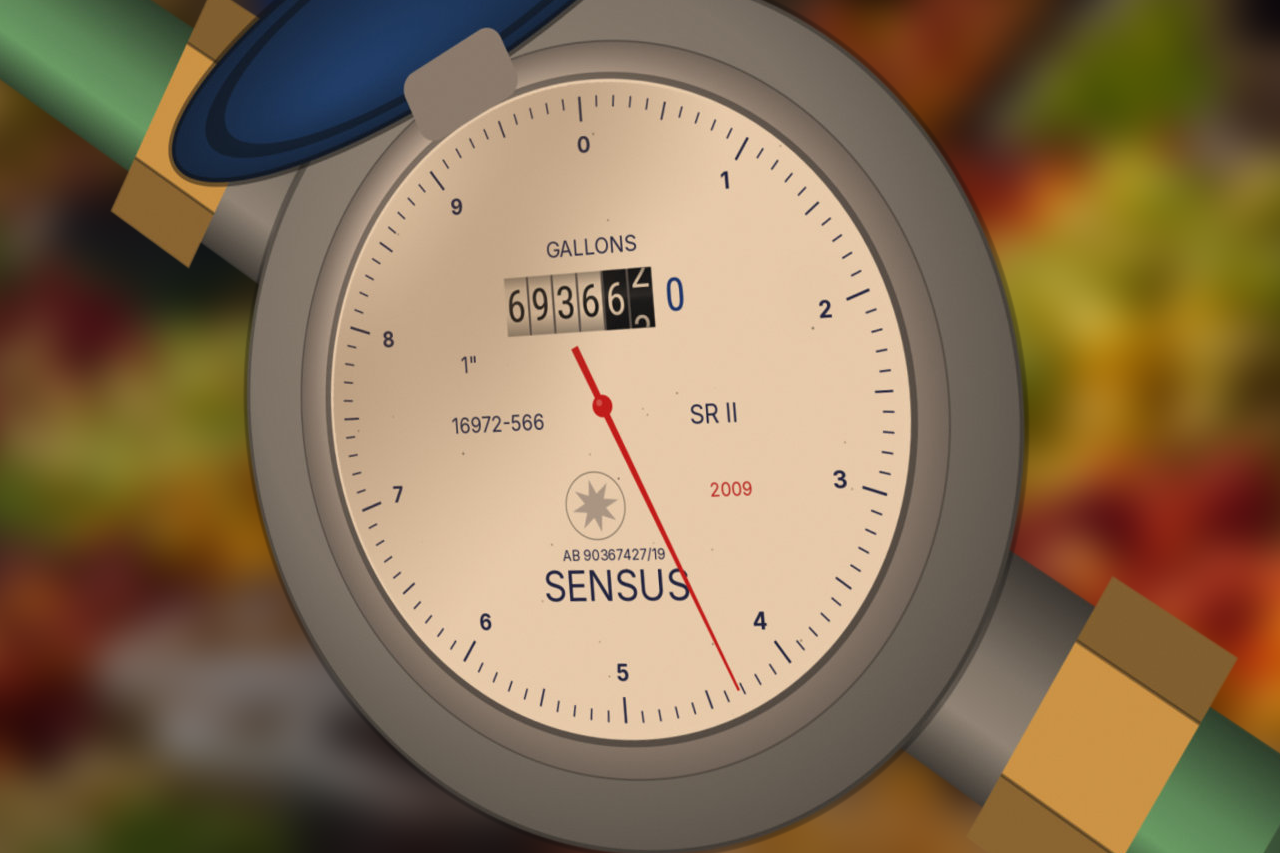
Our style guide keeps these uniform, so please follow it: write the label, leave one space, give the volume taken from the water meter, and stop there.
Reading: 6936624.3 gal
